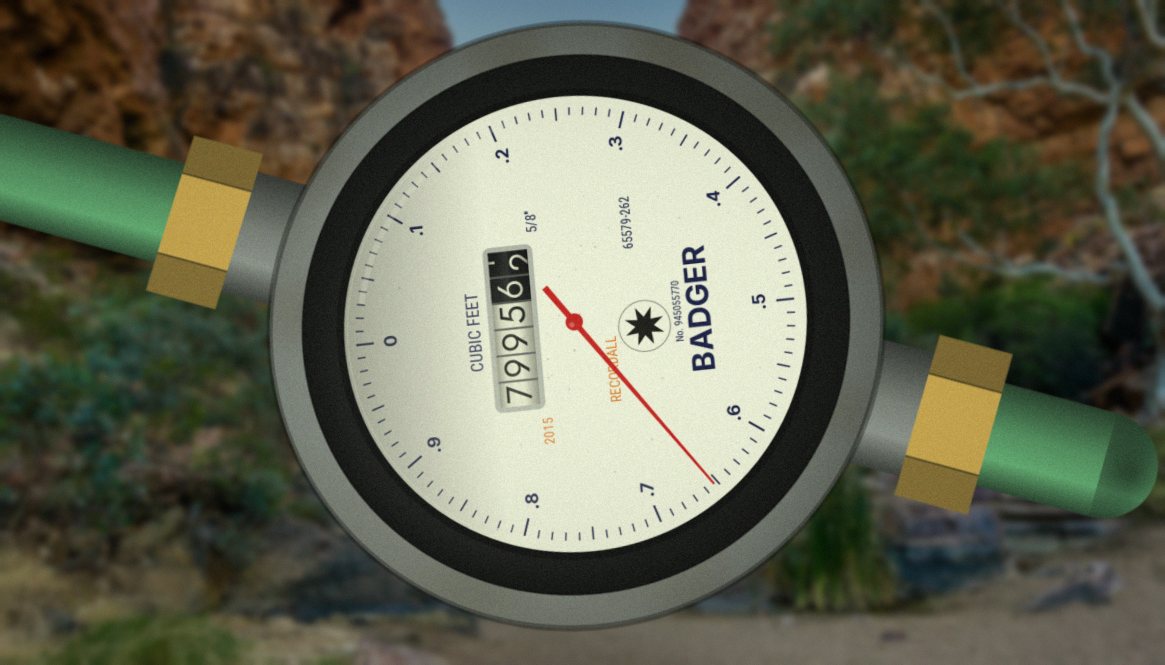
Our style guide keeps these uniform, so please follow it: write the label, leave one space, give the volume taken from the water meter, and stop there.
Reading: 799561.65 ft³
